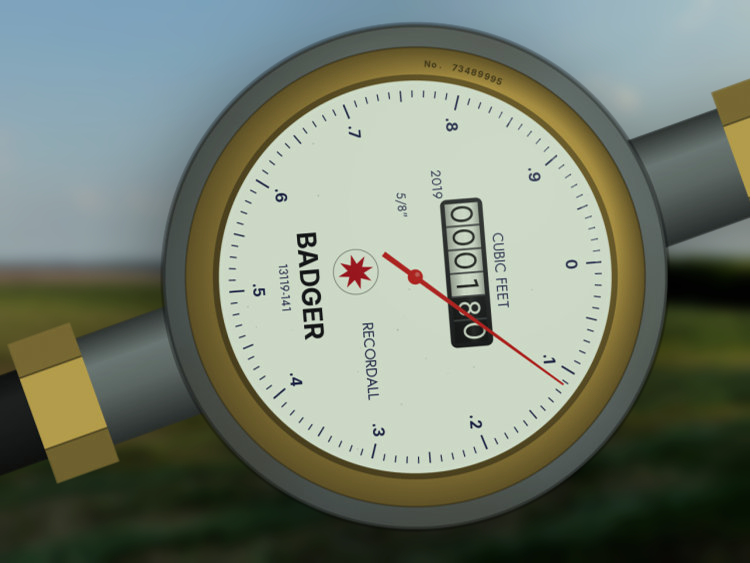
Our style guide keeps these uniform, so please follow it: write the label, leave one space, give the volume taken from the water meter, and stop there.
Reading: 180.11 ft³
